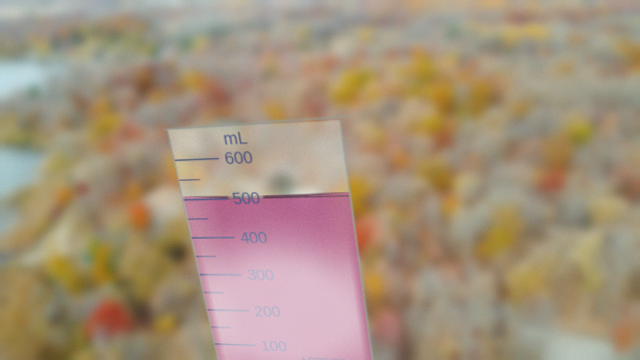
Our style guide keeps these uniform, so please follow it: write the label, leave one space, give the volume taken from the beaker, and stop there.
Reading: 500 mL
